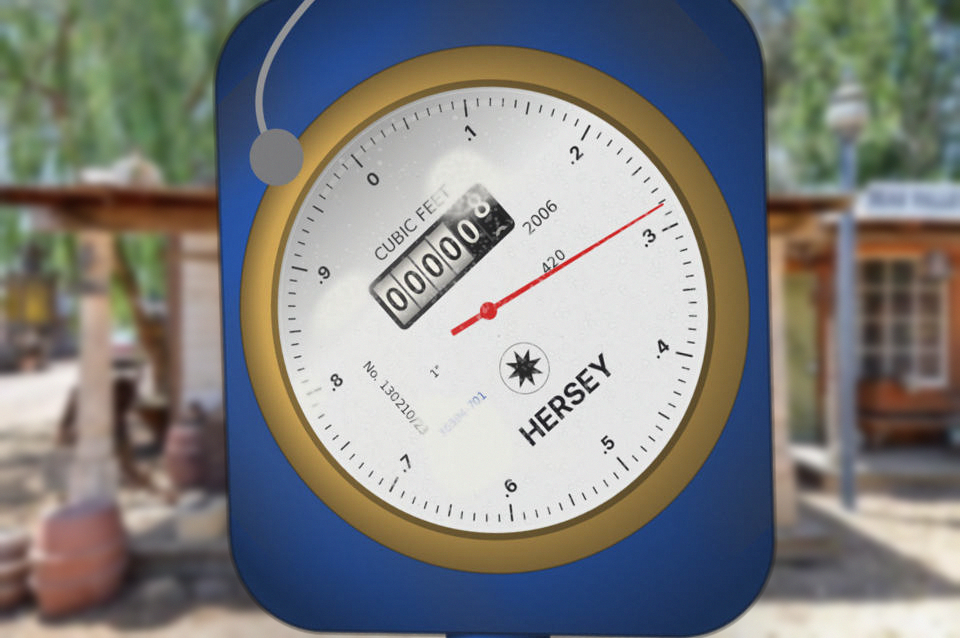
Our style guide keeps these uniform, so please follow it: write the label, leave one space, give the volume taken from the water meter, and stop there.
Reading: 8.28 ft³
